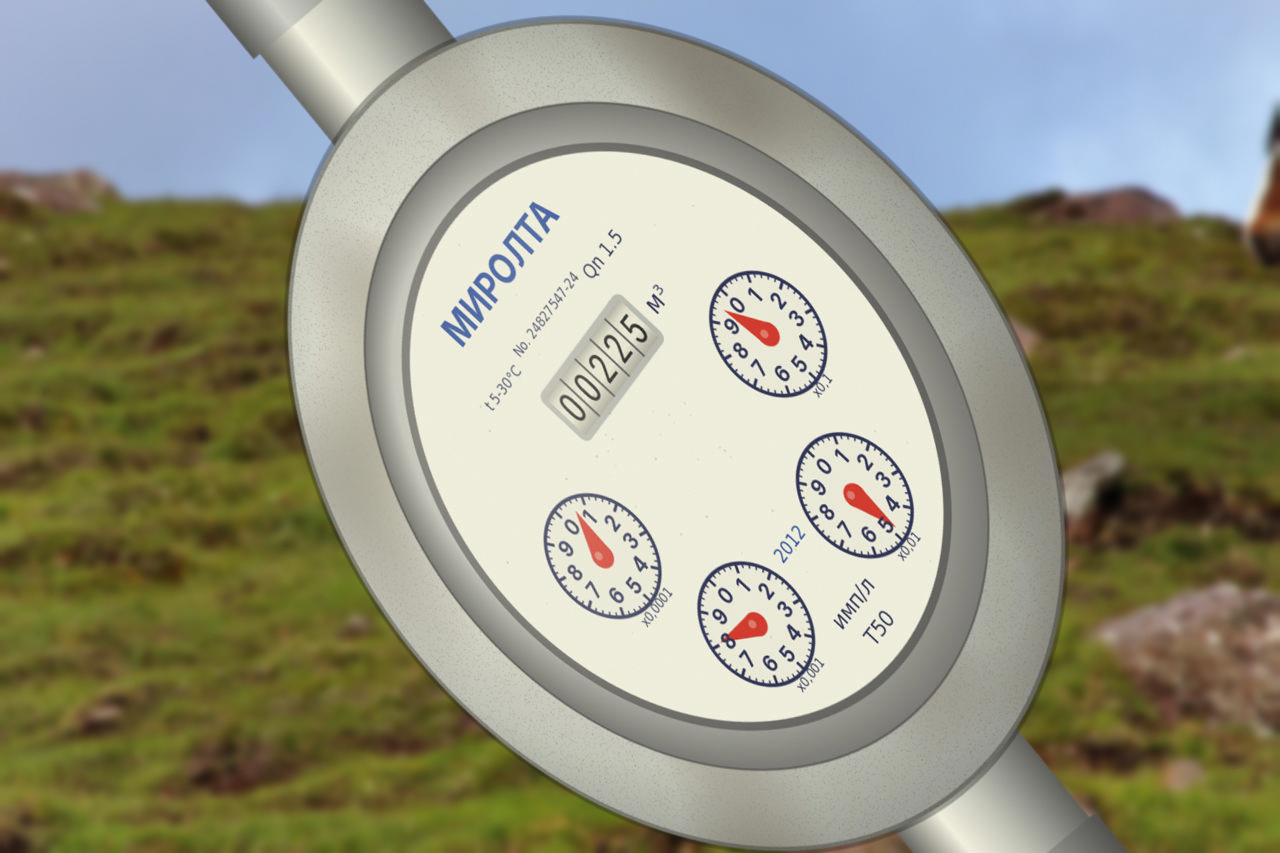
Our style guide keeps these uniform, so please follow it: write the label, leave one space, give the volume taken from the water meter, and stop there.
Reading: 224.9480 m³
